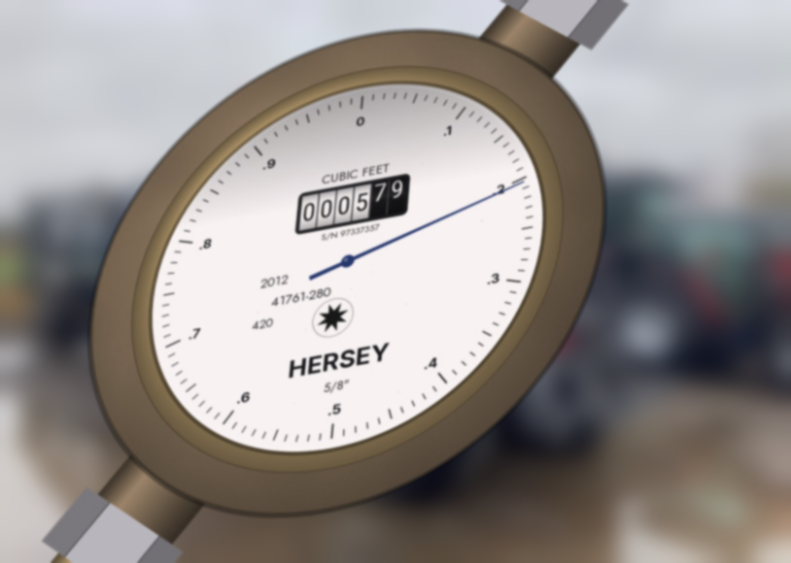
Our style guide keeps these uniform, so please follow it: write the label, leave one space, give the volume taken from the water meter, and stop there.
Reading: 579.20 ft³
